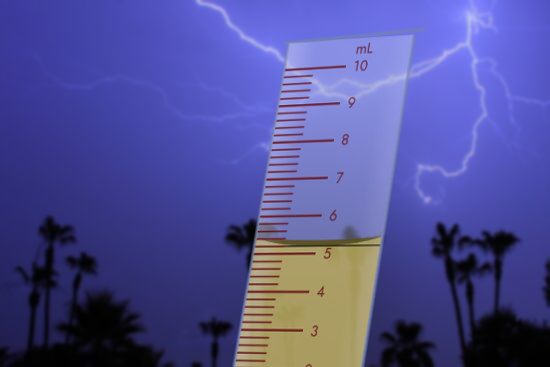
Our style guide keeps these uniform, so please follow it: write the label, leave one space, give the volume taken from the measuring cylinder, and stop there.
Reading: 5.2 mL
